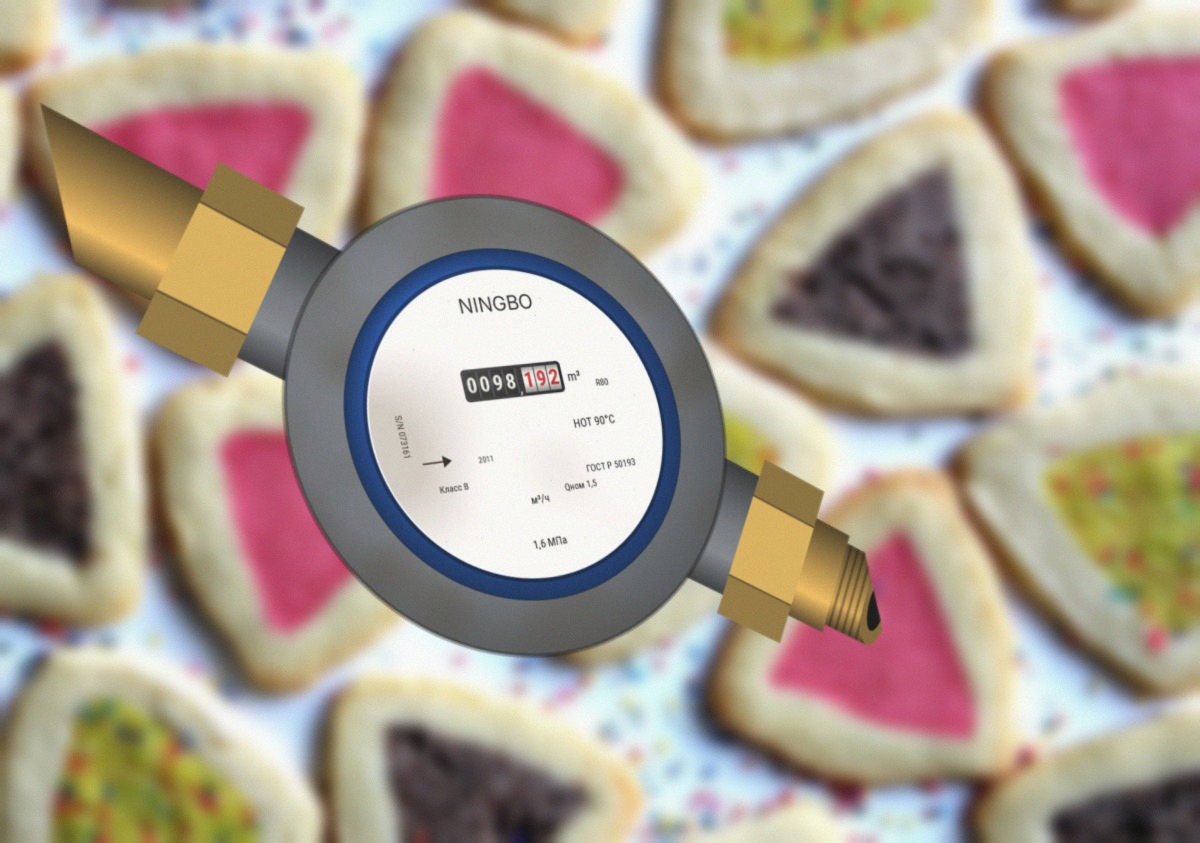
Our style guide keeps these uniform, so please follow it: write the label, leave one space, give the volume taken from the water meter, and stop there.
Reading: 98.192 m³
